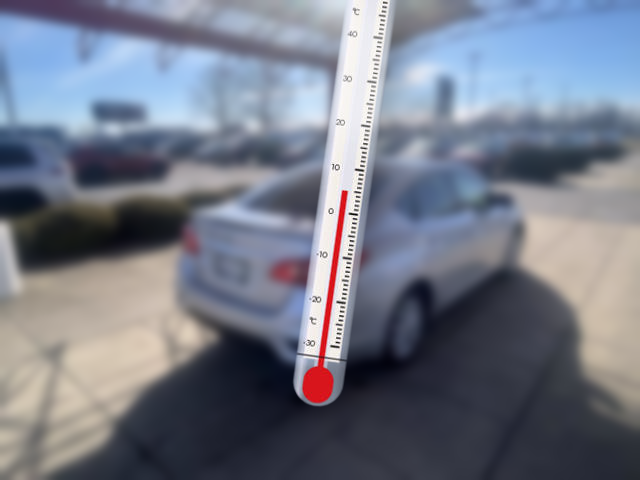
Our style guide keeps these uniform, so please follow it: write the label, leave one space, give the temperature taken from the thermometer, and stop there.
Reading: 5 °C
